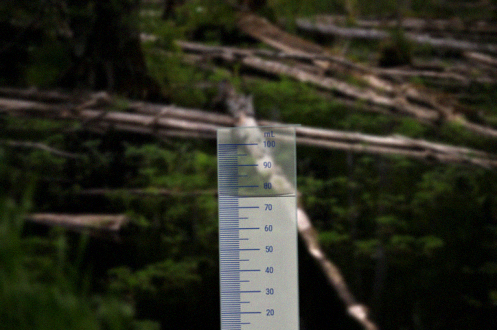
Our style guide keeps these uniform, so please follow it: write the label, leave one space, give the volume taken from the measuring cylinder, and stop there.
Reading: 75 mL
